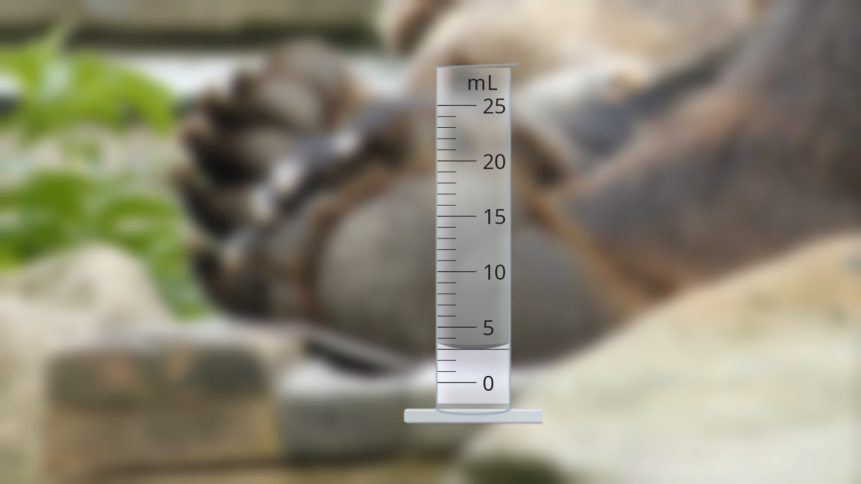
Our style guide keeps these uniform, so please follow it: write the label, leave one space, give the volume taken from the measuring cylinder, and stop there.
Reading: 3 mL
